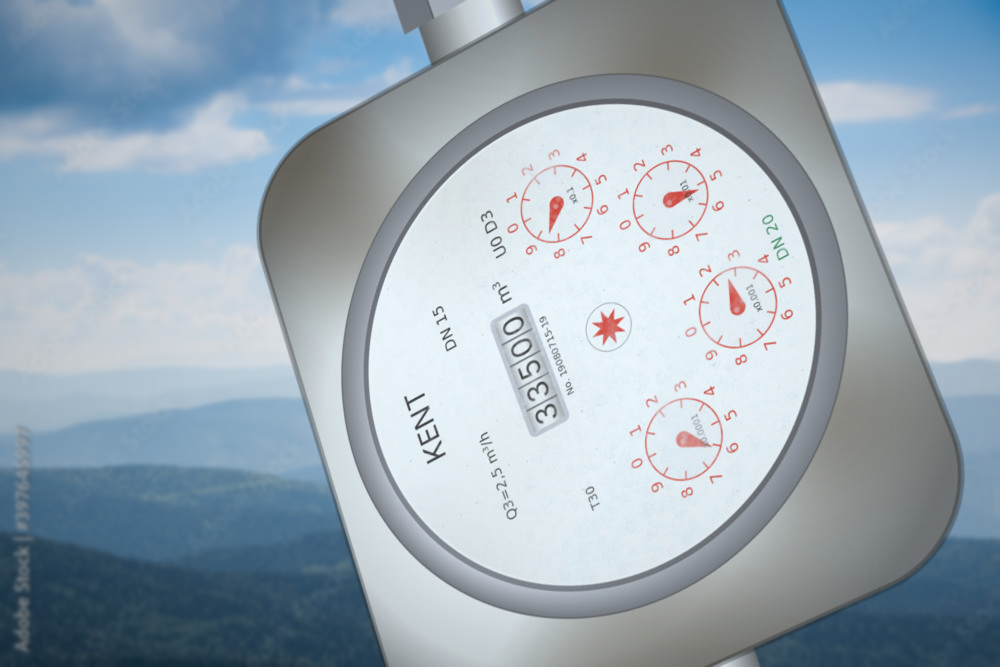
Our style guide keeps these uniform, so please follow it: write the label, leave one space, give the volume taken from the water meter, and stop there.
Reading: 33500.8526 m³
